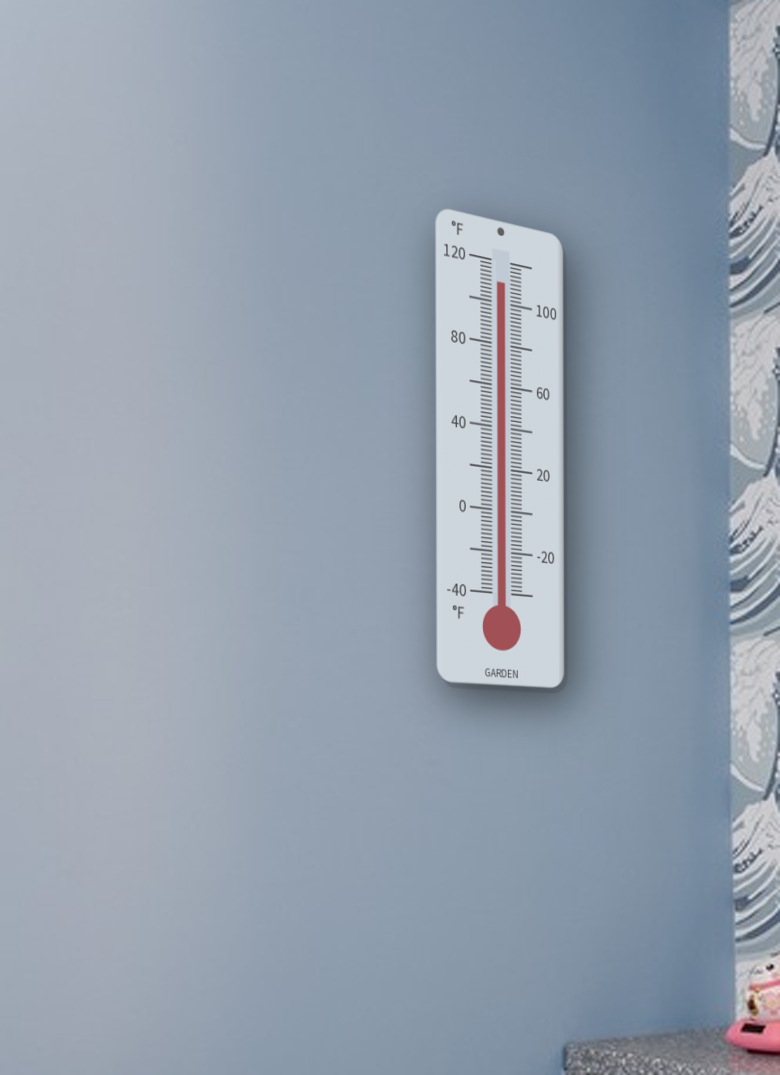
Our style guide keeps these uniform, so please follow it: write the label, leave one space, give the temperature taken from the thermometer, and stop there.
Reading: 110 °F
